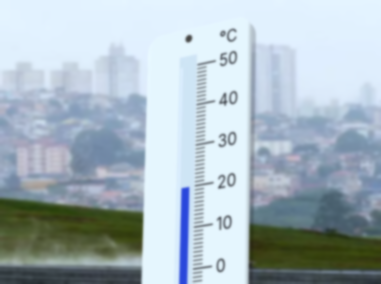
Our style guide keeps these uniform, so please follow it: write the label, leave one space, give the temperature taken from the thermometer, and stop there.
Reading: 20 °C
